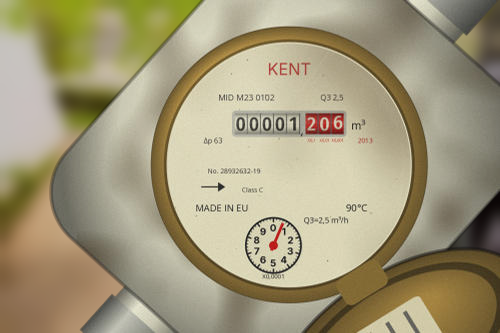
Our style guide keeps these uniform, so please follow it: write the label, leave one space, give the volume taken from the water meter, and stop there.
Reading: 1.2060 m³
